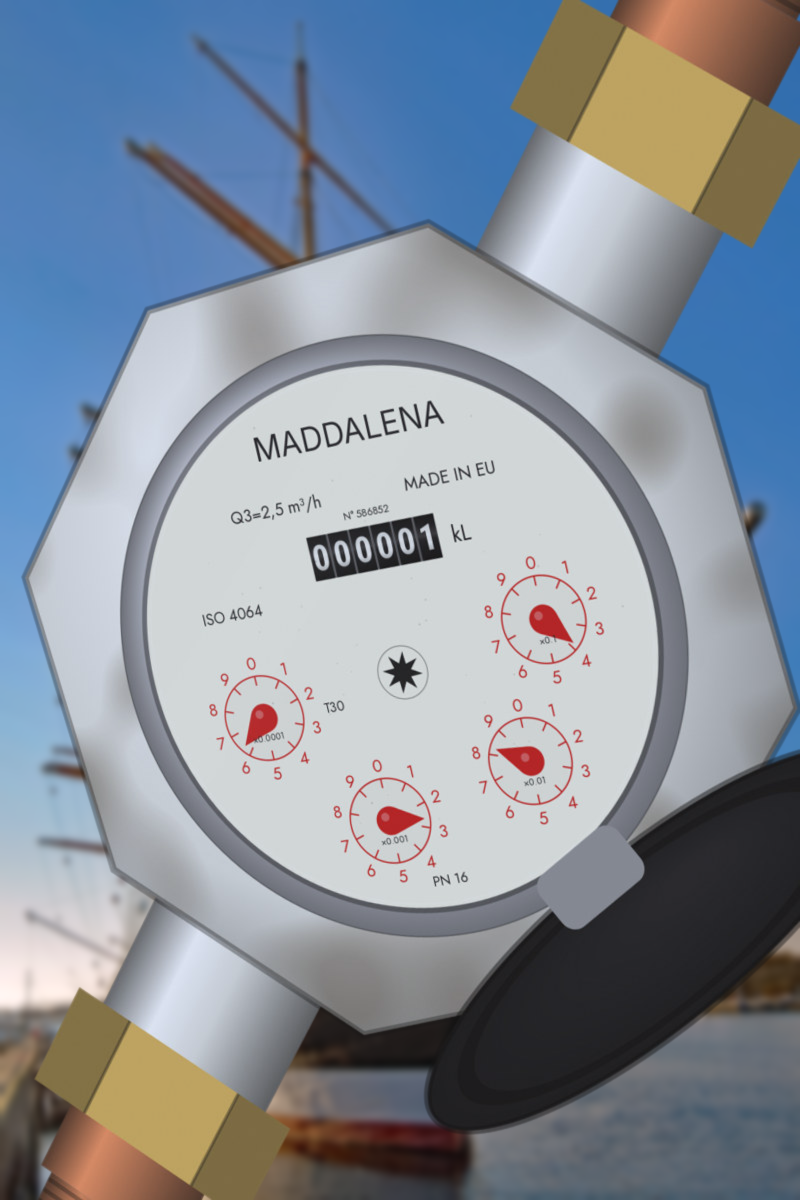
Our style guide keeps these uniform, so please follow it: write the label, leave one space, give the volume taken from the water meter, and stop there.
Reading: 1.3826 kL
